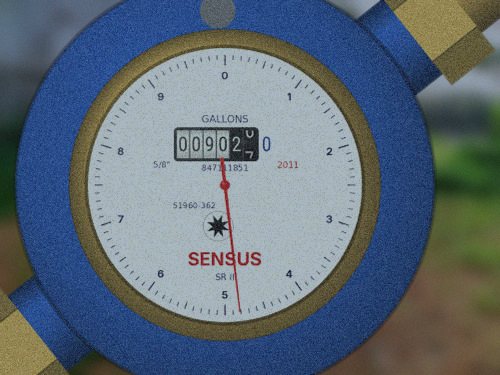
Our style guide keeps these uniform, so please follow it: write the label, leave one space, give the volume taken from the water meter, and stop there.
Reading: 90264.8 gal
